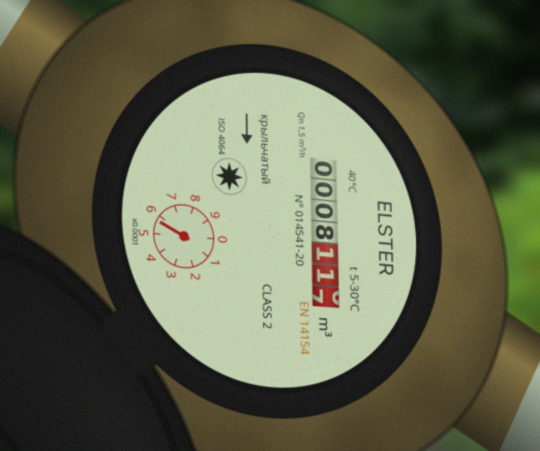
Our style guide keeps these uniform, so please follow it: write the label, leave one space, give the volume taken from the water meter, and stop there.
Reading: 8.1165 m³
